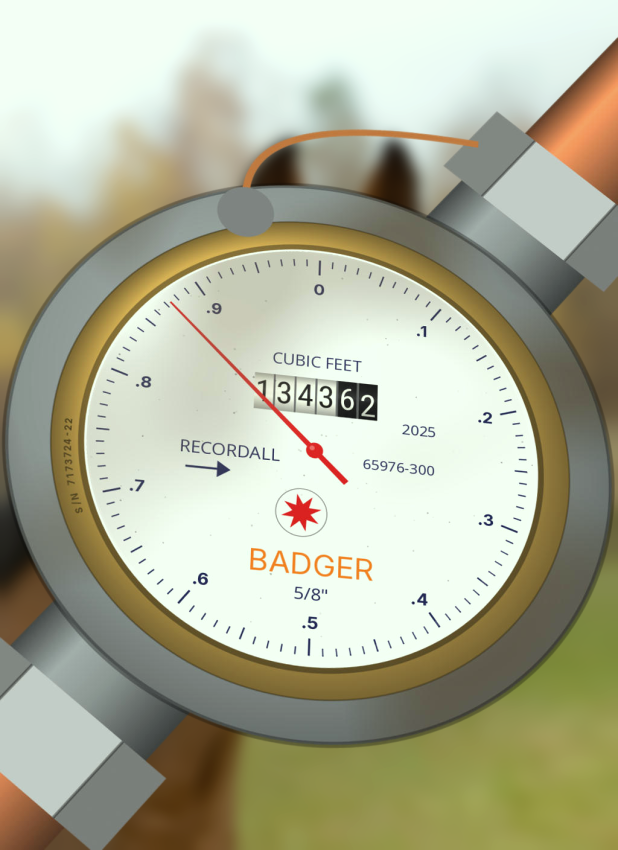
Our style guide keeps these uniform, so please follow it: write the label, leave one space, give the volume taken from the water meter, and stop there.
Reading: 134361.87 ft³
